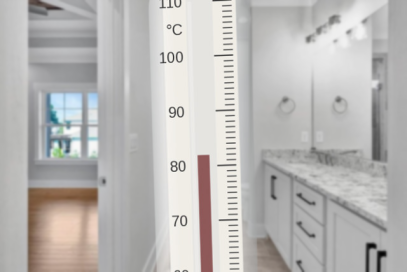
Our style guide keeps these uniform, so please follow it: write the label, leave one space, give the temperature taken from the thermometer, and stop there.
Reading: 82 °C
